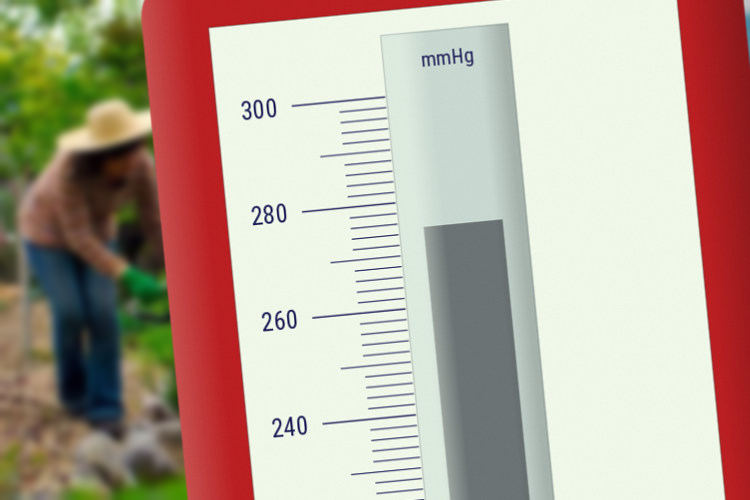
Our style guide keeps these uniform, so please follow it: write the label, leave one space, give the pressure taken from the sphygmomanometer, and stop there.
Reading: 275 mmHg
